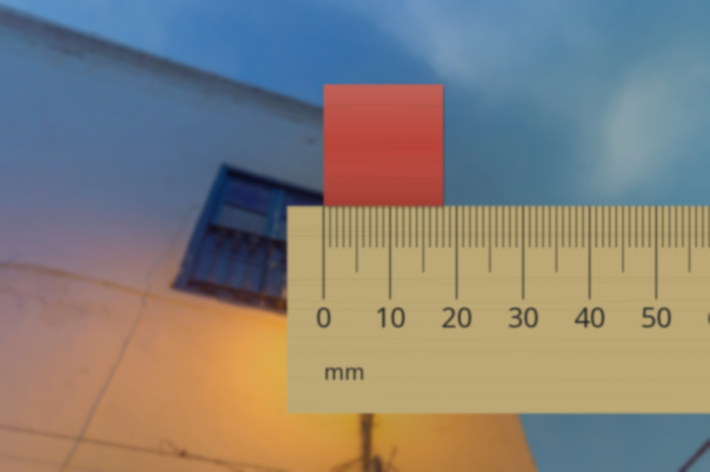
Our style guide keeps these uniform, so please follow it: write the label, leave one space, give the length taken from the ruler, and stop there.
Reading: 18 mm
